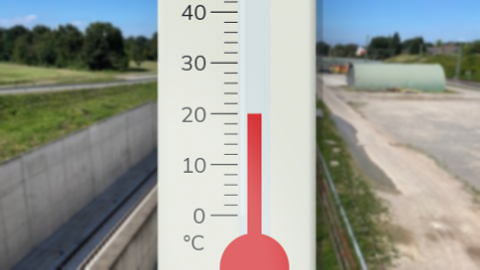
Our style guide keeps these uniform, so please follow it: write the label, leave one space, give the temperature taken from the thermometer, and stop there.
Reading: 20 °C
